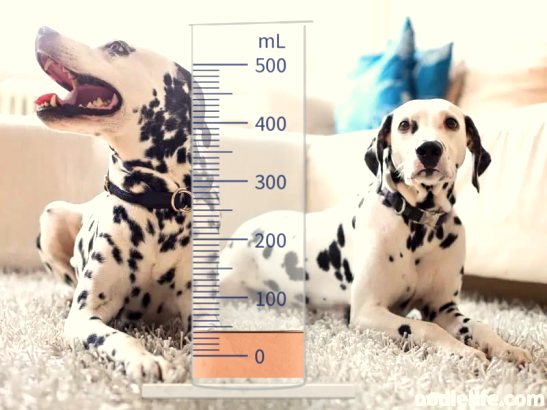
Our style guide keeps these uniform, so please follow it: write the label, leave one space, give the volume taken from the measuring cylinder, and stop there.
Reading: 40 mL
